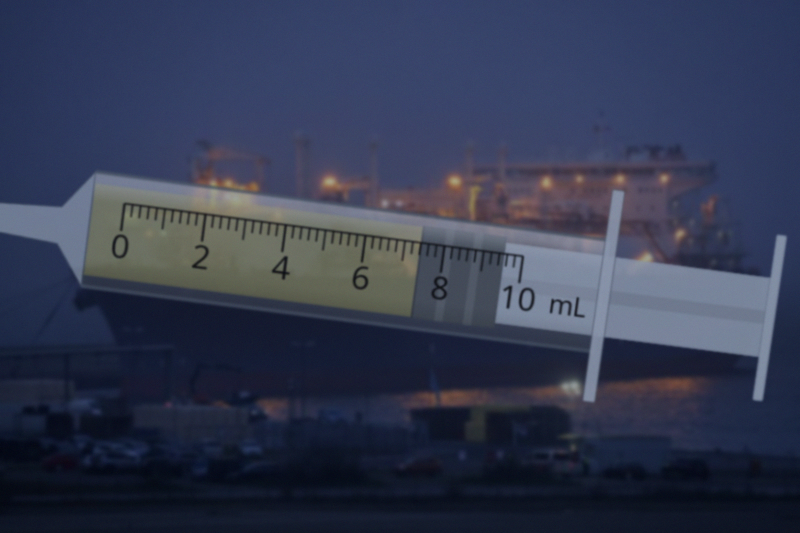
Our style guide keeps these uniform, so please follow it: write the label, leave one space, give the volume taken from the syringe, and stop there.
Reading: 7.4 mL
